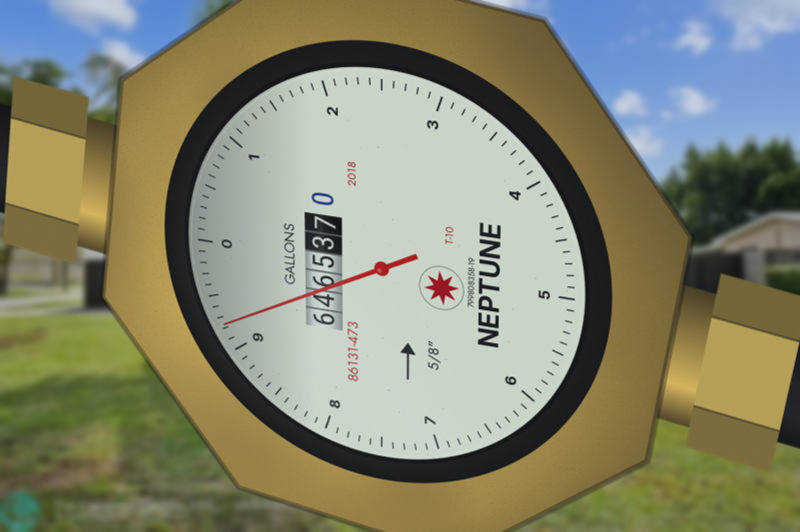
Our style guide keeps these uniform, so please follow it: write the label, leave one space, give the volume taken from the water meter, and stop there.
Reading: 6465369.2 gal
